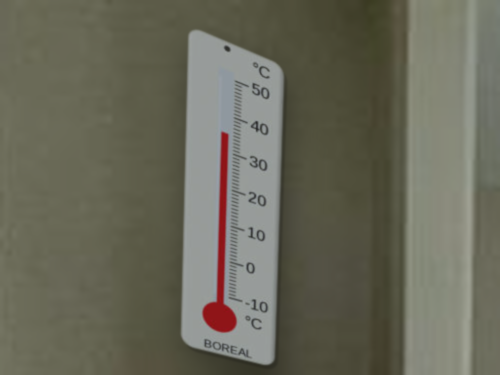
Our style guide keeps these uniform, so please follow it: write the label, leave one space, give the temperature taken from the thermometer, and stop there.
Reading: 35 °C
